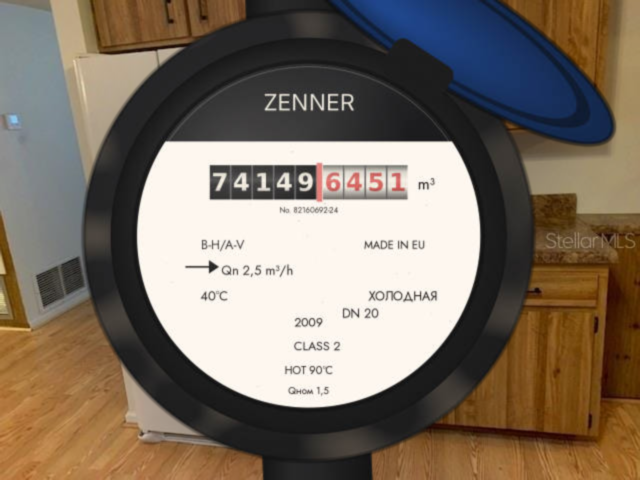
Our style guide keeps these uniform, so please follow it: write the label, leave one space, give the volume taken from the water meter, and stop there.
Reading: 74149.6451 m³
